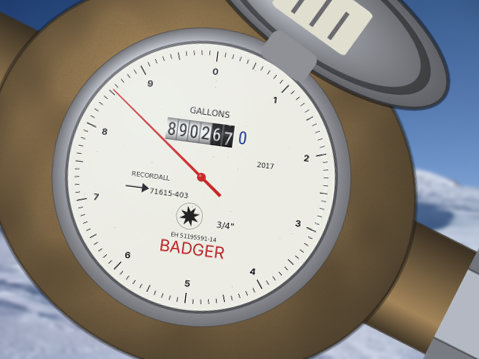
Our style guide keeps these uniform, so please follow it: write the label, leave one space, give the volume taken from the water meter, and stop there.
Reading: 8902668.5 gal
